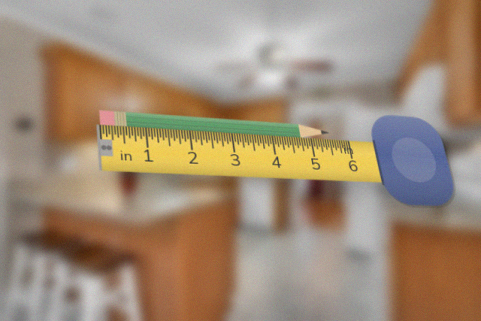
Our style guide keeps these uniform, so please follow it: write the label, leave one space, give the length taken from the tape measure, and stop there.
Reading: 5.5 in
